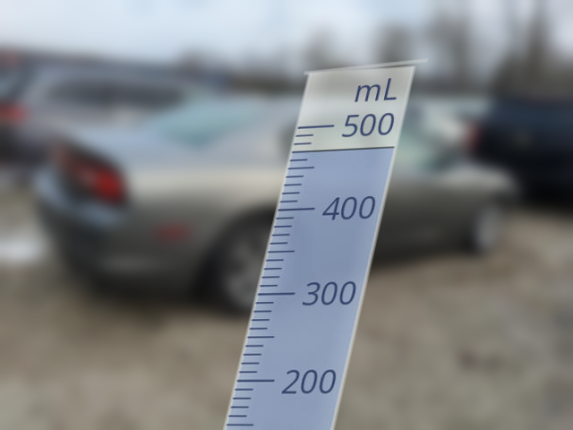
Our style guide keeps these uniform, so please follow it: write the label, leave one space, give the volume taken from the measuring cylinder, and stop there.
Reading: 470 mL
